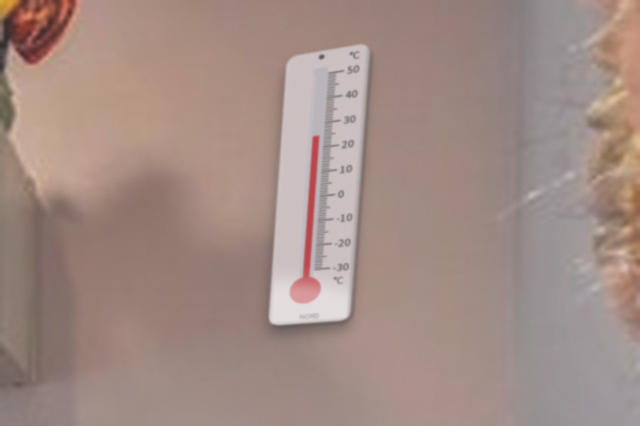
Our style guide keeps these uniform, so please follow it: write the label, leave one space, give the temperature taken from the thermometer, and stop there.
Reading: 25 °C
